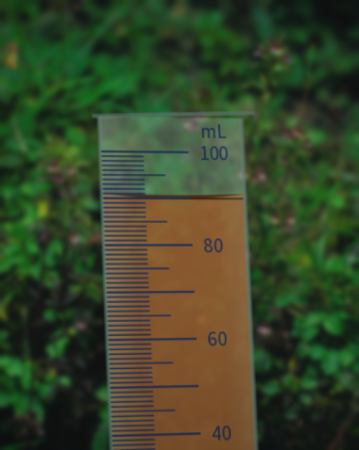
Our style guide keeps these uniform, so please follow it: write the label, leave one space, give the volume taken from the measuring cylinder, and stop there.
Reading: 90 mL
